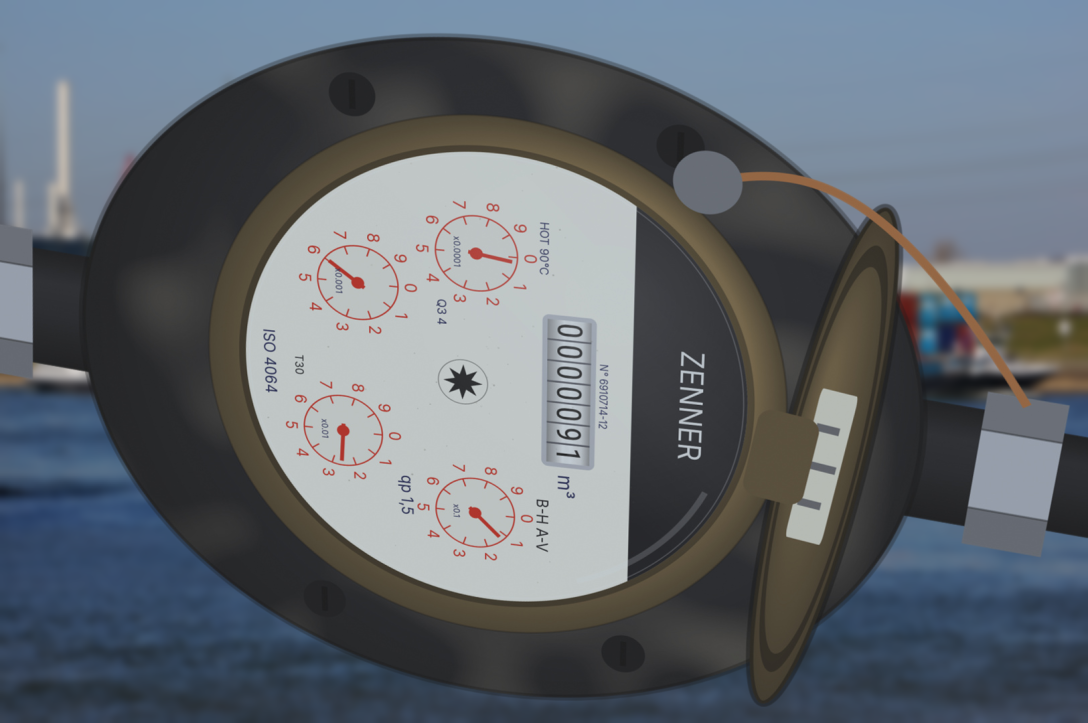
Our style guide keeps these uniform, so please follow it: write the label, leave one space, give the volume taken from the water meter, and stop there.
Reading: 91.1260 m³
